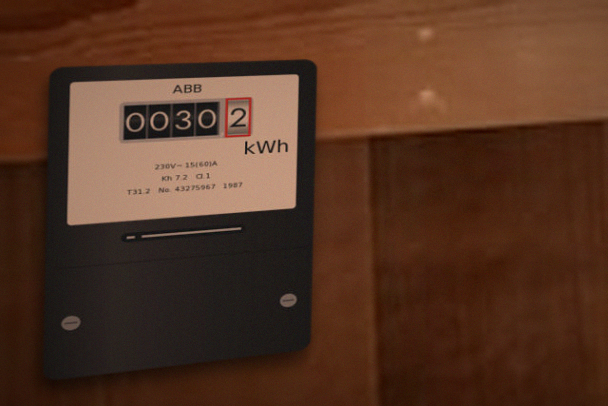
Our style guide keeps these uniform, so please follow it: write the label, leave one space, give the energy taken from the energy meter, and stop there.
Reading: 30.2 kWh
